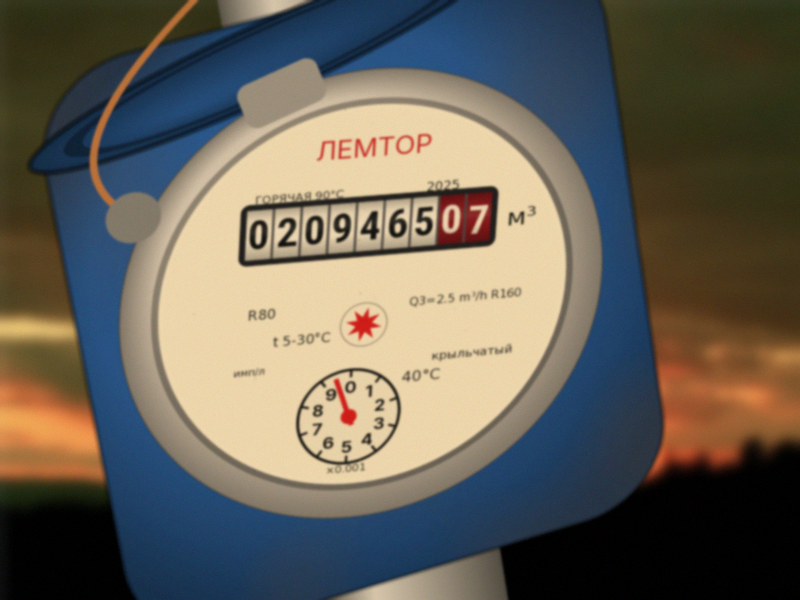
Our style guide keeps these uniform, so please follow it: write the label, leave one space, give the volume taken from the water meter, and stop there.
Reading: 209465.069 m³
